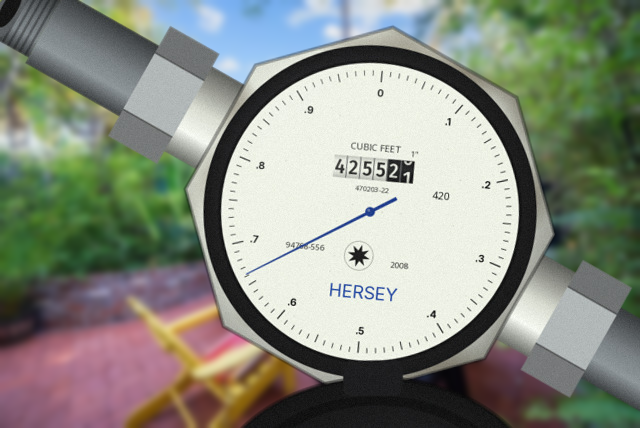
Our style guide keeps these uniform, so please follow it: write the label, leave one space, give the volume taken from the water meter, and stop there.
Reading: 425520.66 ft³
